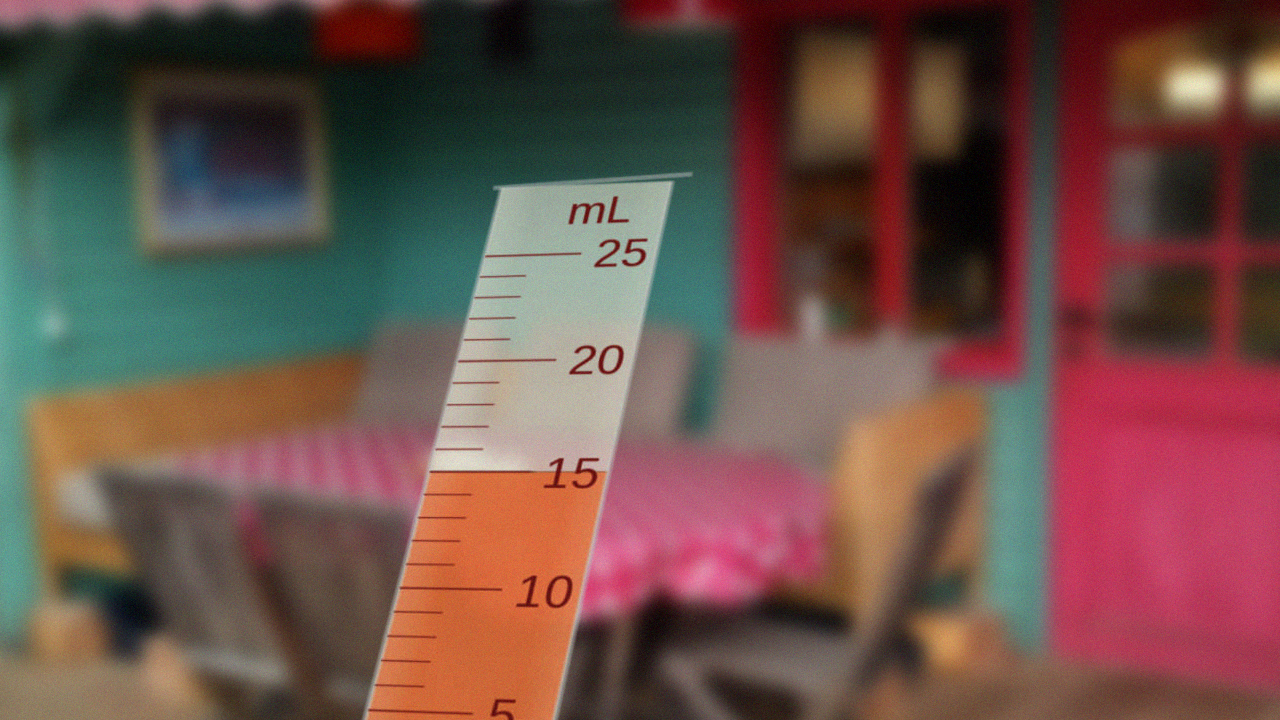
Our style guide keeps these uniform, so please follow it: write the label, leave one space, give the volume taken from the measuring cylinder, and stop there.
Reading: 15 mL
